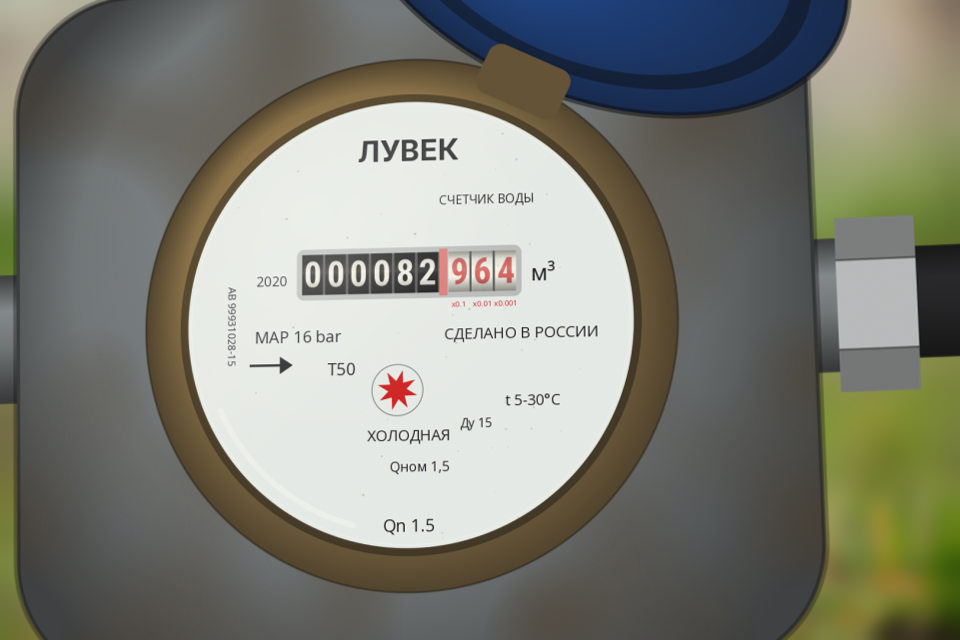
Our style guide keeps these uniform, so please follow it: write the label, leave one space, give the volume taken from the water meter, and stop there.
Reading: 82.964 m³
